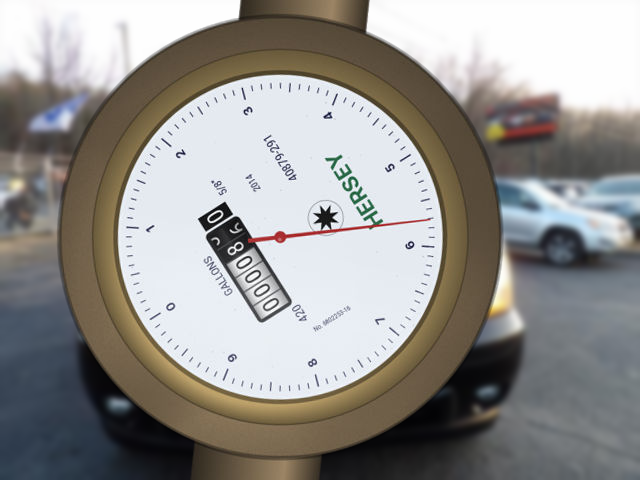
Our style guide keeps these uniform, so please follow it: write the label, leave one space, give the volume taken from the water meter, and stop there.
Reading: 855.7 gal
